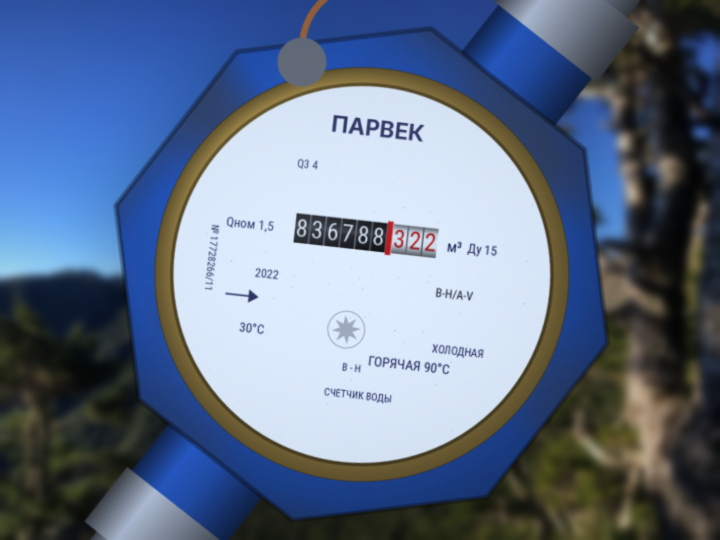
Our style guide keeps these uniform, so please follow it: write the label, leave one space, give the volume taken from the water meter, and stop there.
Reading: 836788.322 m³
